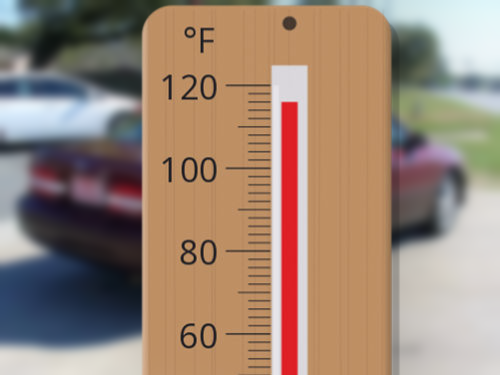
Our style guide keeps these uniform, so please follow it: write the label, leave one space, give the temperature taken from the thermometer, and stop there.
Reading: 116 °F
